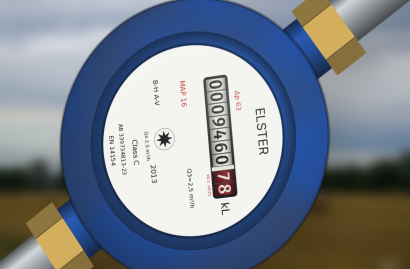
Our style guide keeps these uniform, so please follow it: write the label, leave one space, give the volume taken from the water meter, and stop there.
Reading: 9460.78 kL
